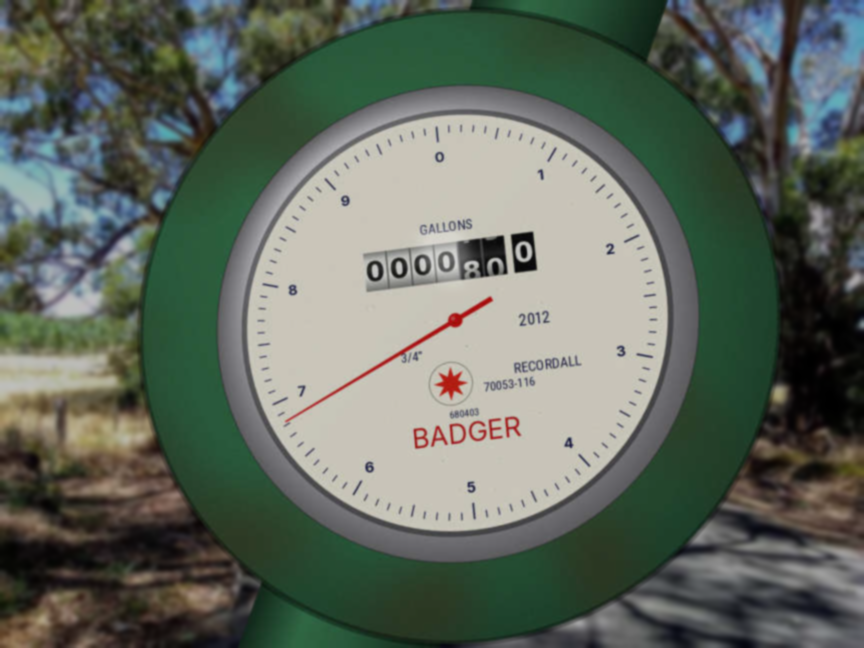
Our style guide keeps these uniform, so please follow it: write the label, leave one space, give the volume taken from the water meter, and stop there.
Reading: 796.8 gal
